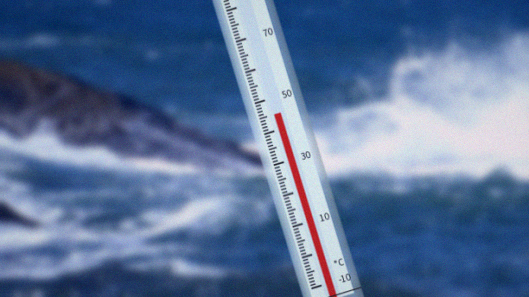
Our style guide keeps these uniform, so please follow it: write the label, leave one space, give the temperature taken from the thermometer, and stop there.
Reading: 45 °C
